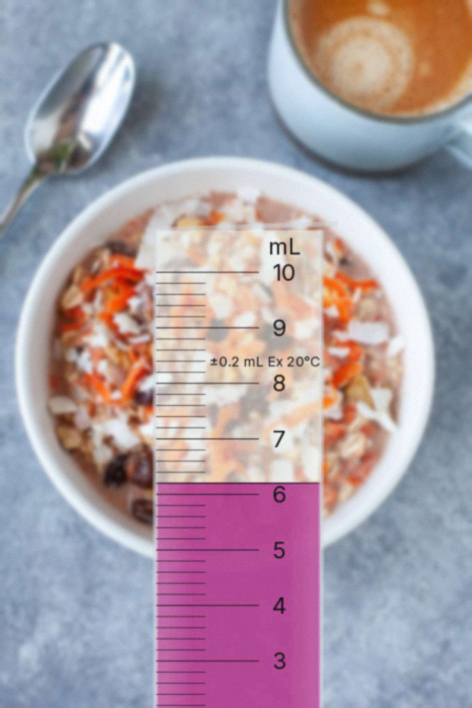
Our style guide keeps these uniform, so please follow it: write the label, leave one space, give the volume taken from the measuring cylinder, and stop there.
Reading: 6.2 mL
